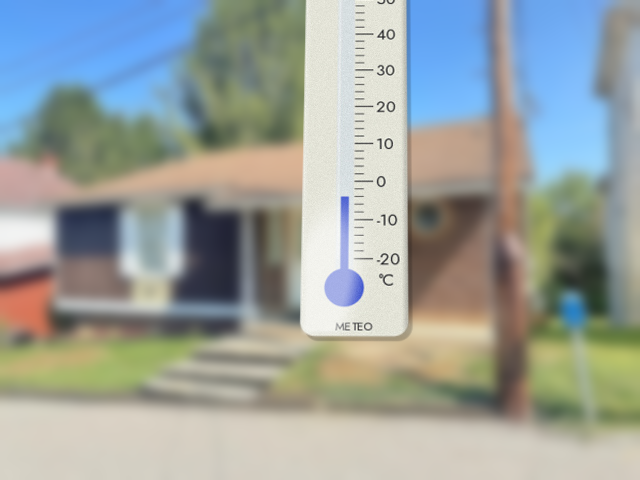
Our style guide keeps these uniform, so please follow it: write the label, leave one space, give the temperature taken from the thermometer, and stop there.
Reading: -4 °C
